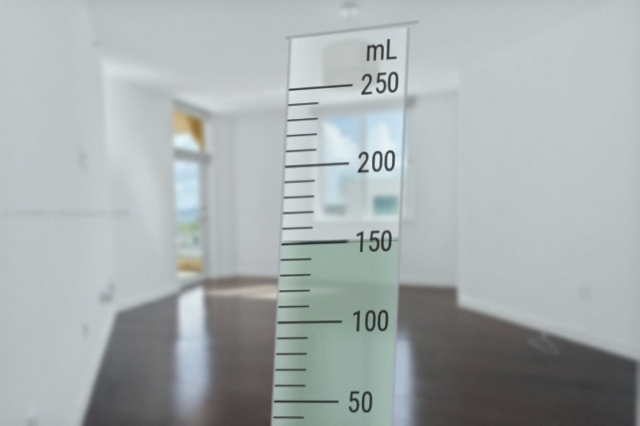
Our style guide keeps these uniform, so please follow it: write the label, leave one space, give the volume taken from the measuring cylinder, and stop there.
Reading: 150 mL
